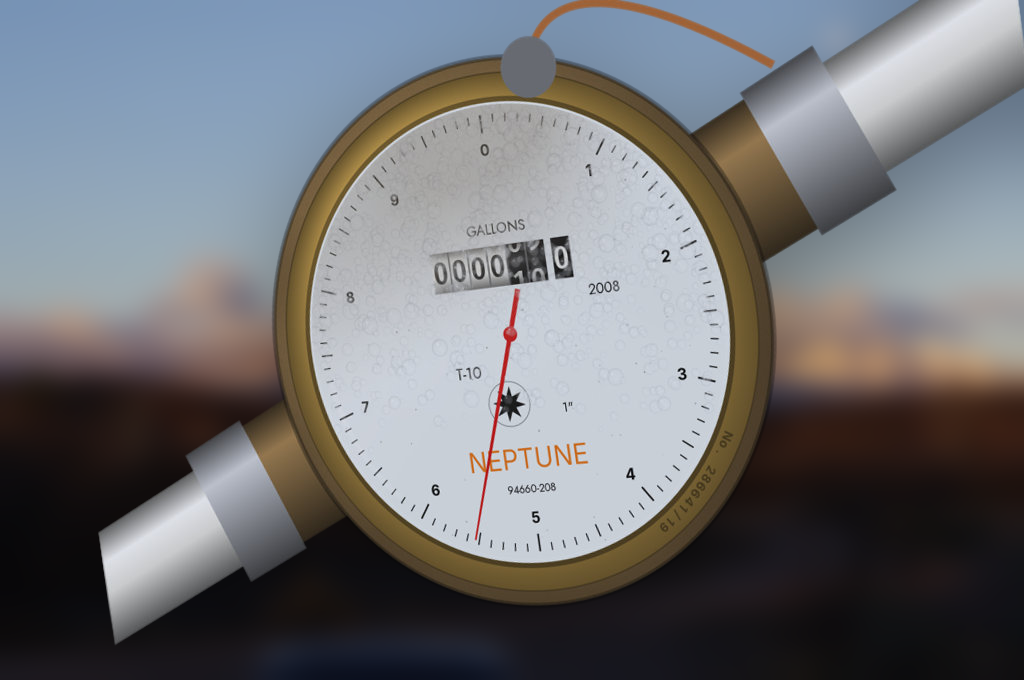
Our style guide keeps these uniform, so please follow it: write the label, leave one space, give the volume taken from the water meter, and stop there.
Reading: 95.5 gal
